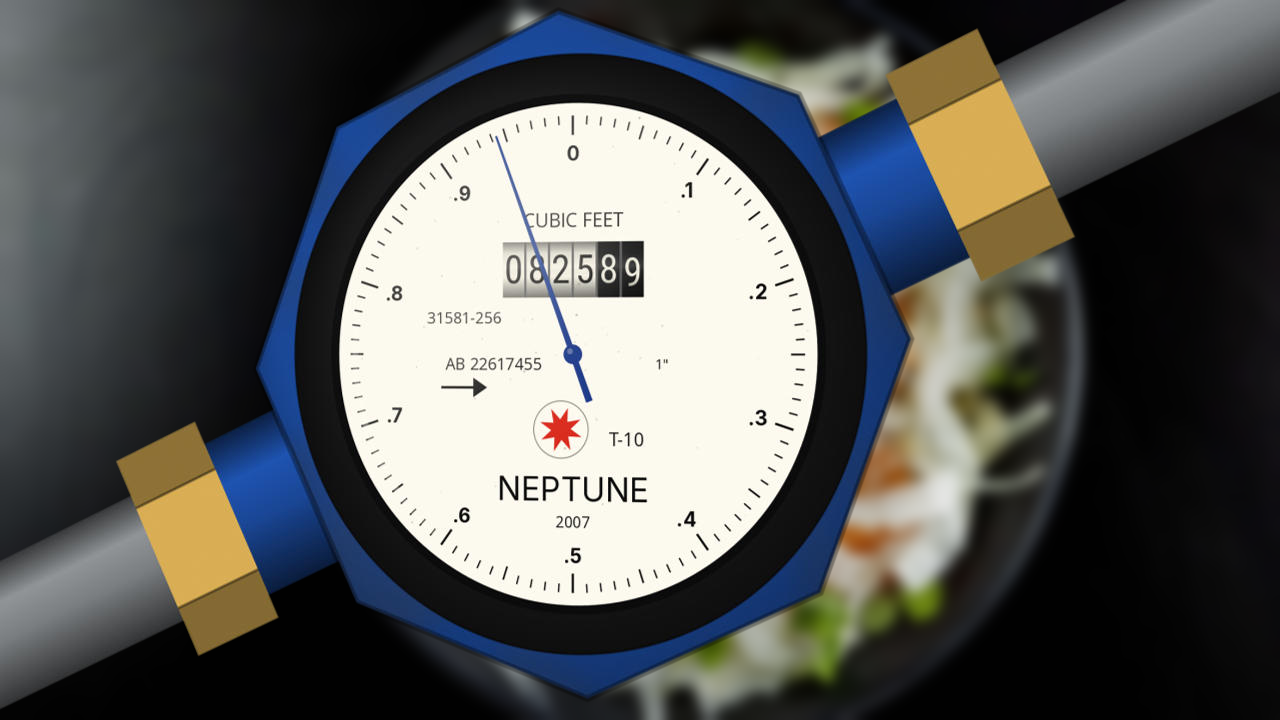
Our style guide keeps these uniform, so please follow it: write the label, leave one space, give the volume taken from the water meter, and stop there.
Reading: 82588.94 ft³
